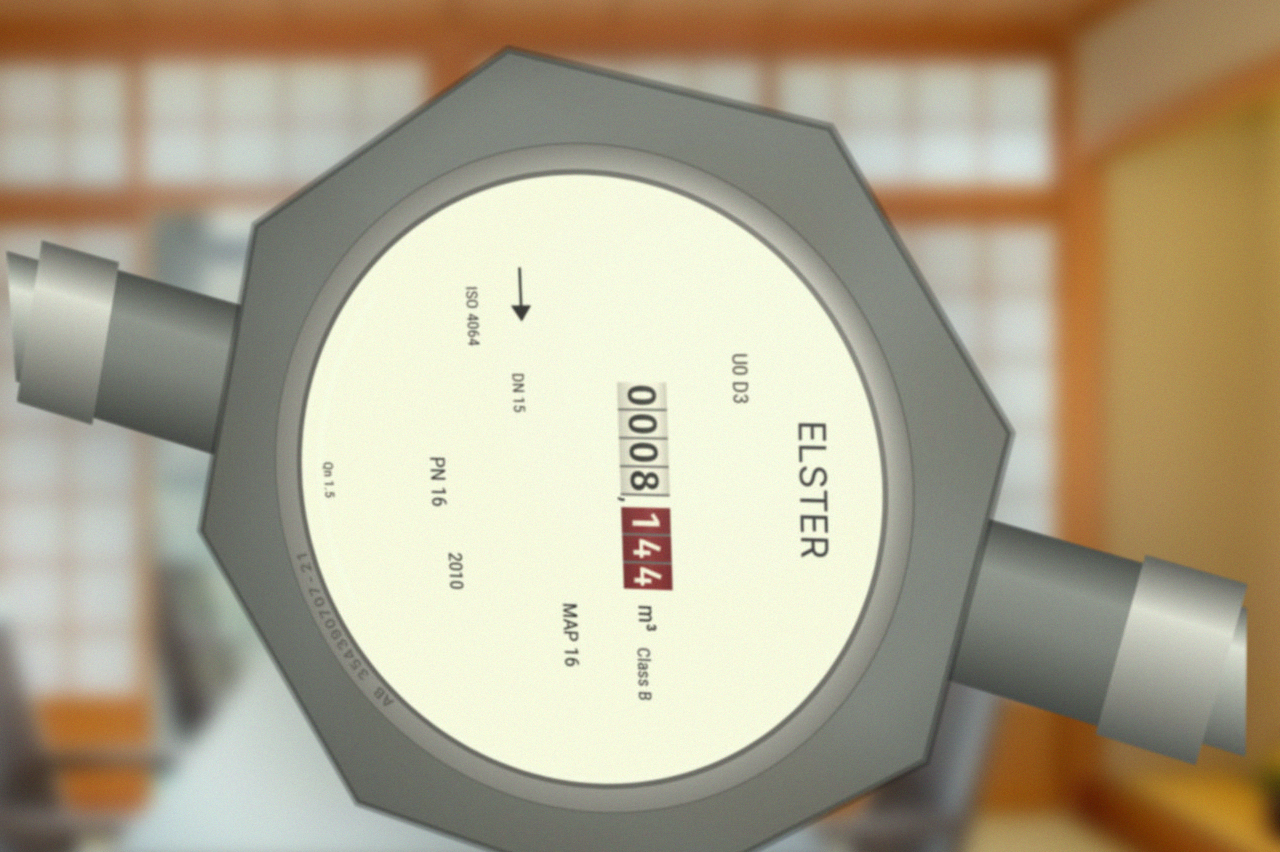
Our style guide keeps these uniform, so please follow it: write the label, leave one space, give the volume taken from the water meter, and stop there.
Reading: 8.144 m³
